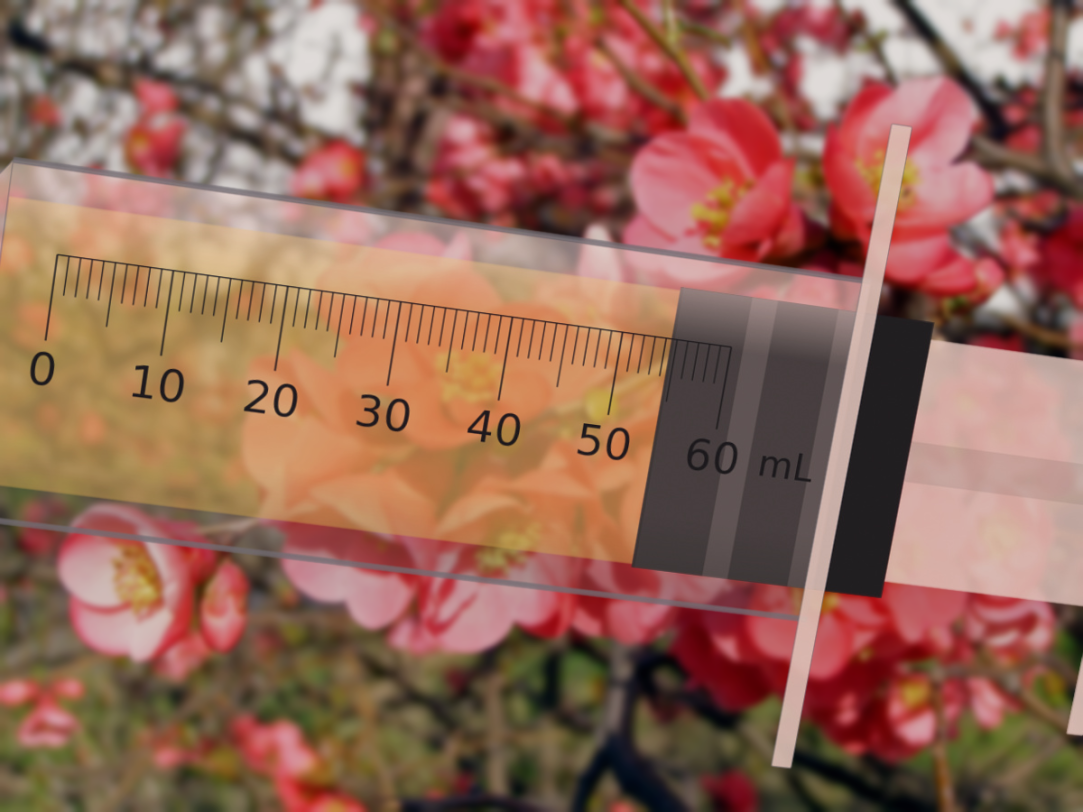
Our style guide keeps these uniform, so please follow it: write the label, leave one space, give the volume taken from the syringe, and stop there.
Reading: 54.5 mL
